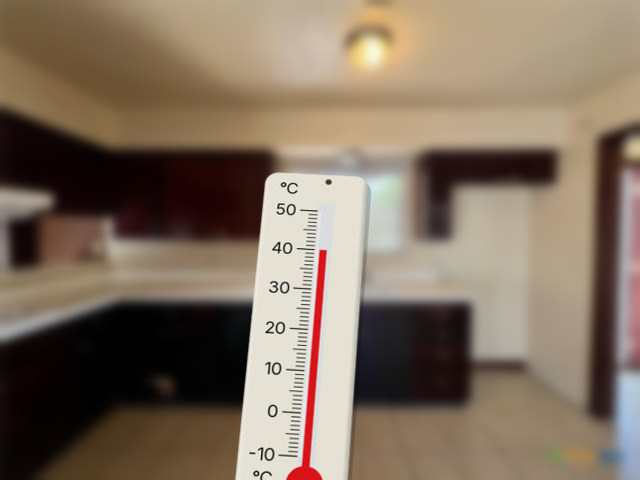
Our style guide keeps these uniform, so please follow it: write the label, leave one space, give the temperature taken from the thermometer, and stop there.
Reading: 40 °C
